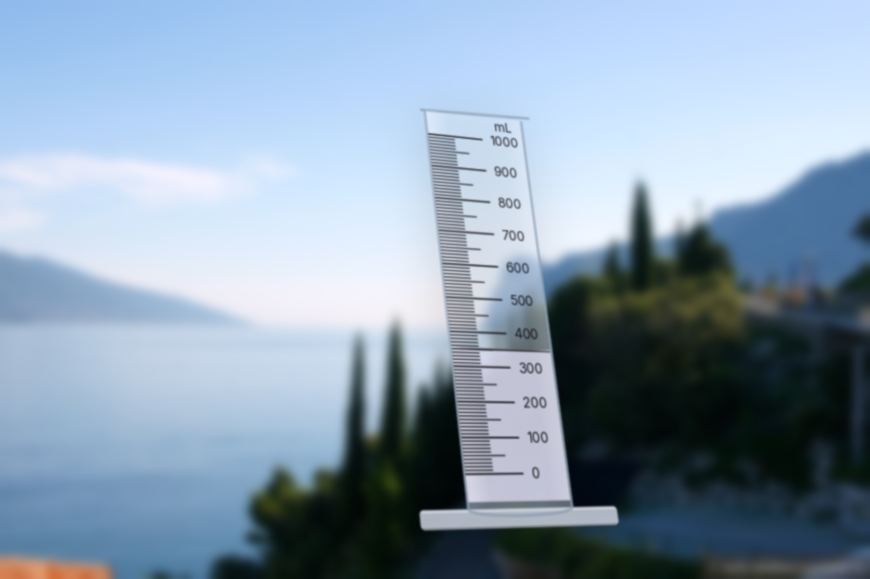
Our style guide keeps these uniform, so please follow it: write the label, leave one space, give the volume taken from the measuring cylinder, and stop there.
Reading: 350 mL
